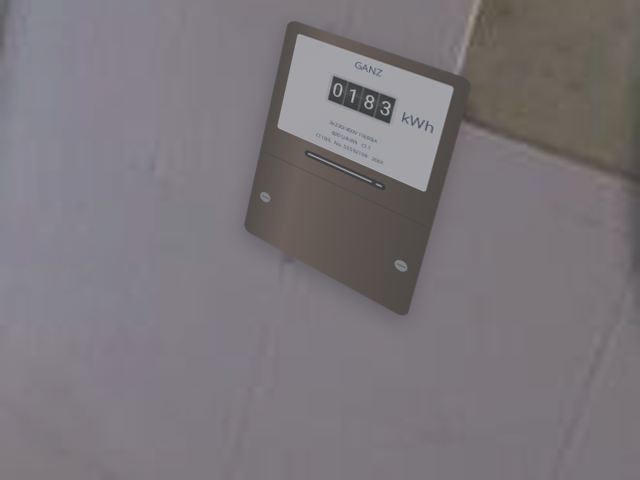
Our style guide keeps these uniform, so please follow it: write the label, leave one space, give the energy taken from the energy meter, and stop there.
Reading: 183 kWh
